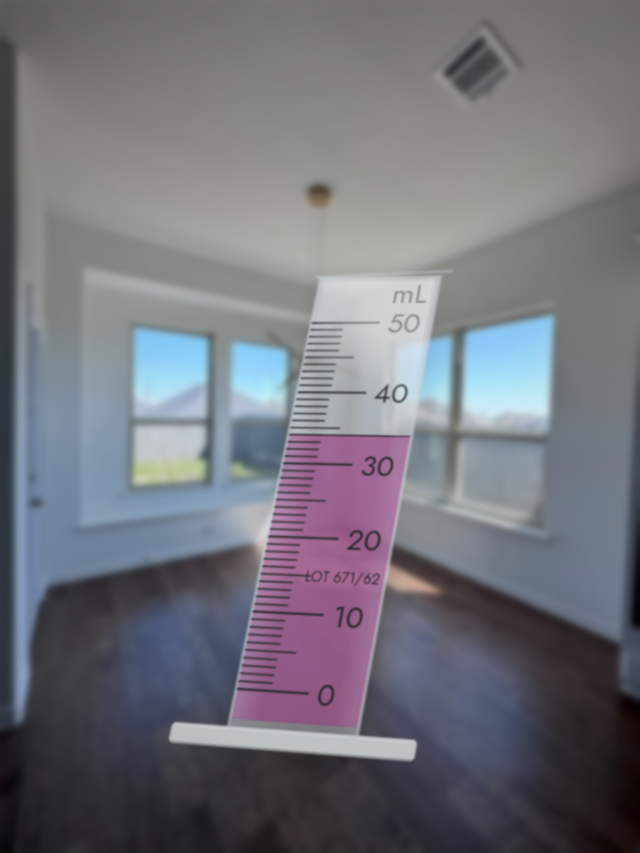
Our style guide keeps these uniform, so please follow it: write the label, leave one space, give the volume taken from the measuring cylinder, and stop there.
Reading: 34 mL
